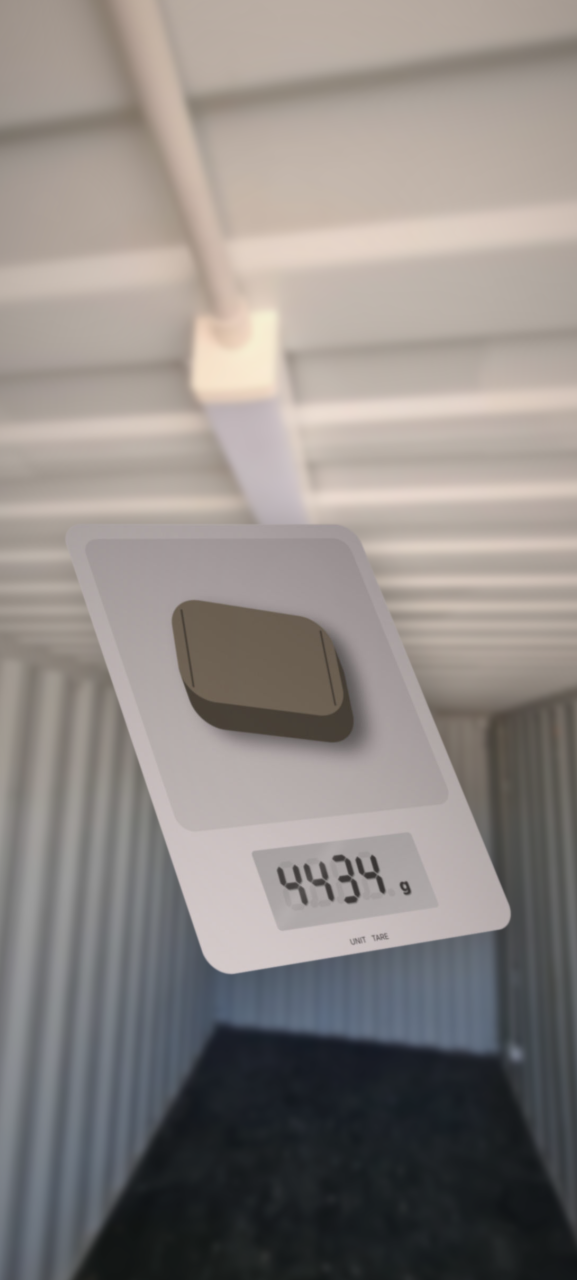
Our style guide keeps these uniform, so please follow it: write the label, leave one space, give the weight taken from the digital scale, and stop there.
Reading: 4434 g
